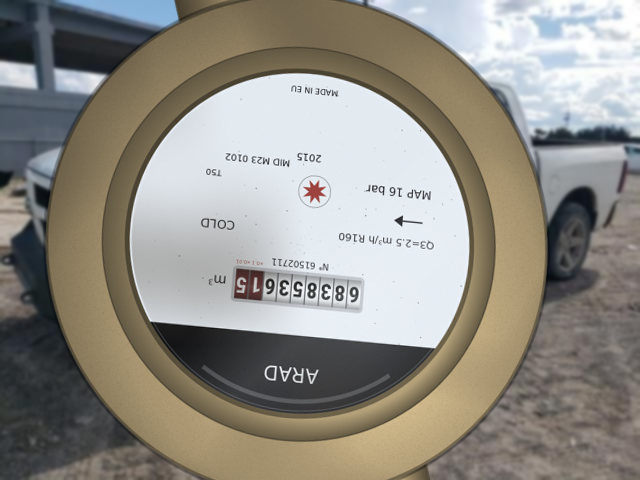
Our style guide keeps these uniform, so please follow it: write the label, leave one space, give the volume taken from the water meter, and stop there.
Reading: 6838536.15 m³
